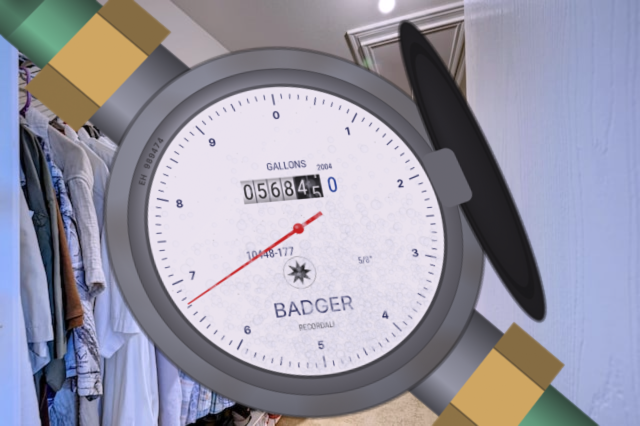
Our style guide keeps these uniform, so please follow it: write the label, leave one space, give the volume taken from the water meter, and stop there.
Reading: 568446.7 gal
